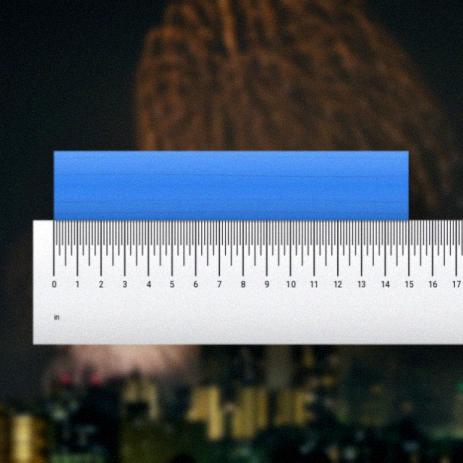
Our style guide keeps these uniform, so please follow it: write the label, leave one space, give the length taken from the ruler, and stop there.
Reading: 15 in
